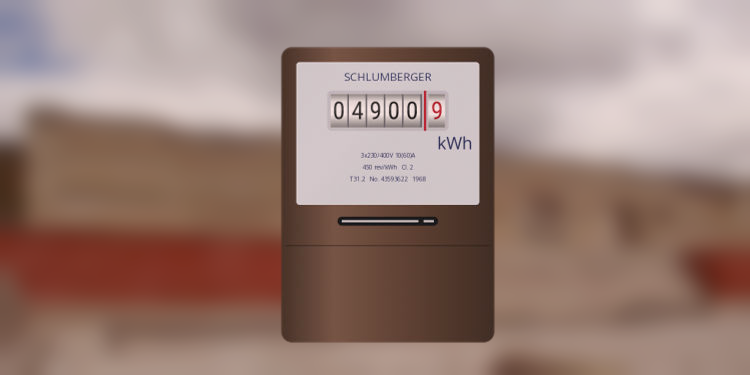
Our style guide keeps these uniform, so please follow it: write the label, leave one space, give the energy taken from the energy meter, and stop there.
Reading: 4900.9 kWh
